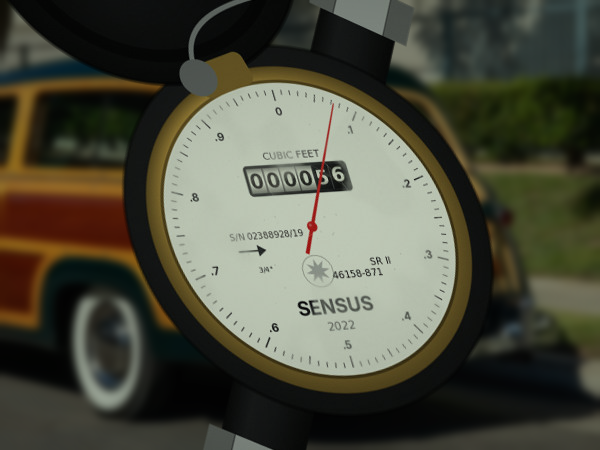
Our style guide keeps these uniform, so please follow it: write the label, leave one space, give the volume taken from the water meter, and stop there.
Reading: 56.07 ft³
